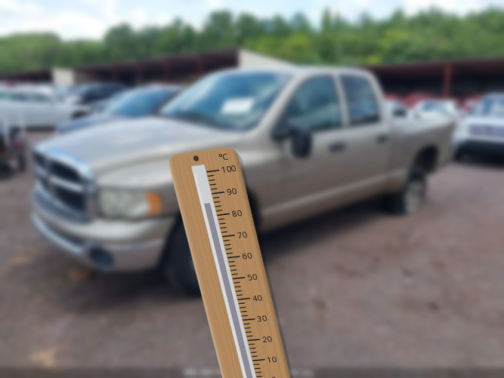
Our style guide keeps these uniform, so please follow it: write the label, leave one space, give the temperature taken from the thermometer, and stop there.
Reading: 86 °C
